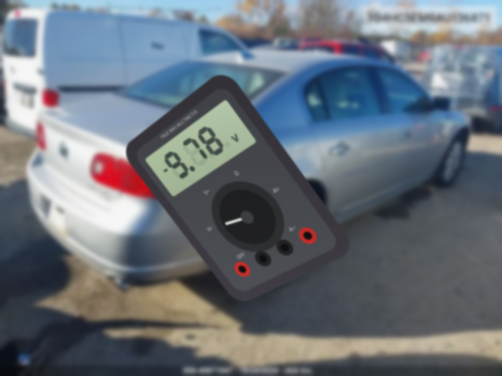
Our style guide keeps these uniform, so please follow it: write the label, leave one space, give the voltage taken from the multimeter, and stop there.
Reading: -9.78 V
